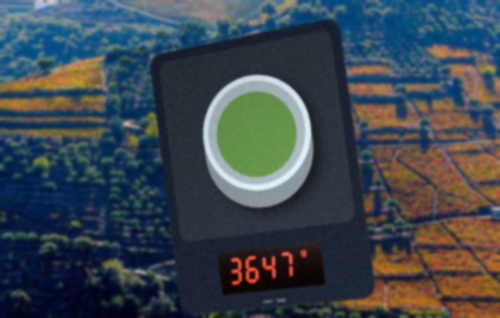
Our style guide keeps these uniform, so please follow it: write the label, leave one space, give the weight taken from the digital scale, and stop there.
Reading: 3647 g
